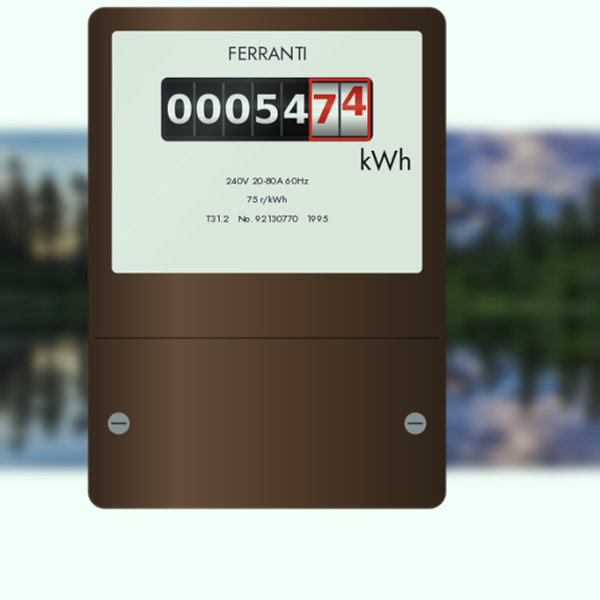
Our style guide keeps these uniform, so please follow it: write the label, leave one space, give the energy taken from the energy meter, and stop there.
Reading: 54.74 kWh
